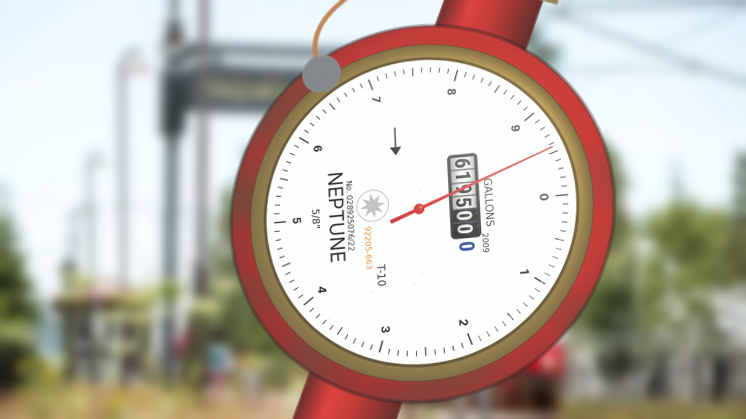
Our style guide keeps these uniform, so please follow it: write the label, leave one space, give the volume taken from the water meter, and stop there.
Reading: 6194999.4 gal
